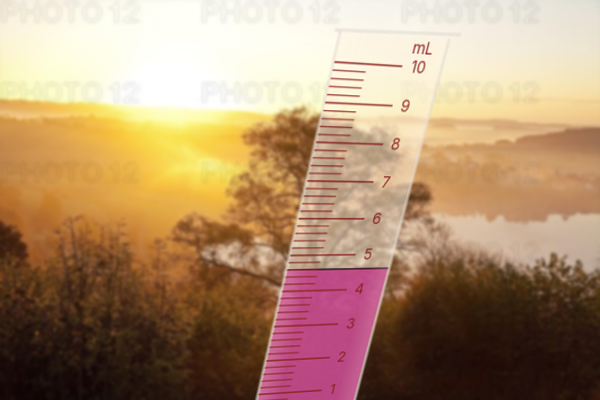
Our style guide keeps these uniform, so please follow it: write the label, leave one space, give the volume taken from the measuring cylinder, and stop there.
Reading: 4.6 mL
